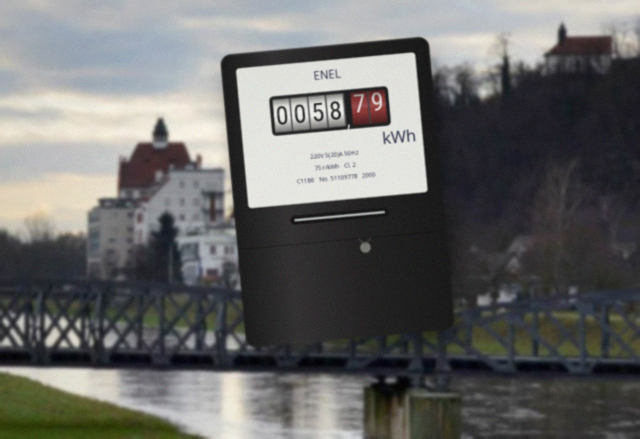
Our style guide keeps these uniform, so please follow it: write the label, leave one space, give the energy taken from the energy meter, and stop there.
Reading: 58.79 kWh
